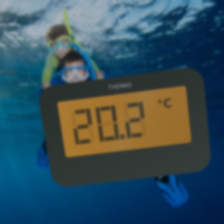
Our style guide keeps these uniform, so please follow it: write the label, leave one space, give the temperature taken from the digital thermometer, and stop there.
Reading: 20.2 °C
